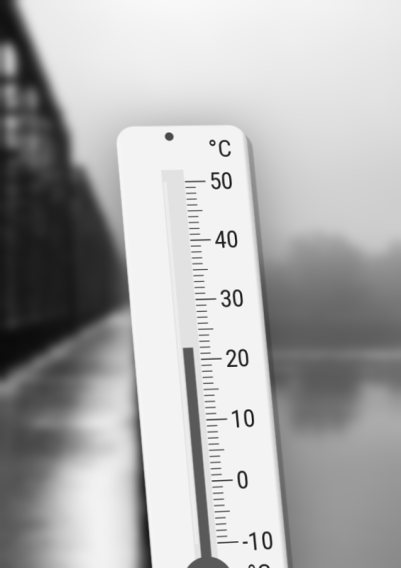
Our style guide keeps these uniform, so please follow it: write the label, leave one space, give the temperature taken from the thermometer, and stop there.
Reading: 22 °C
